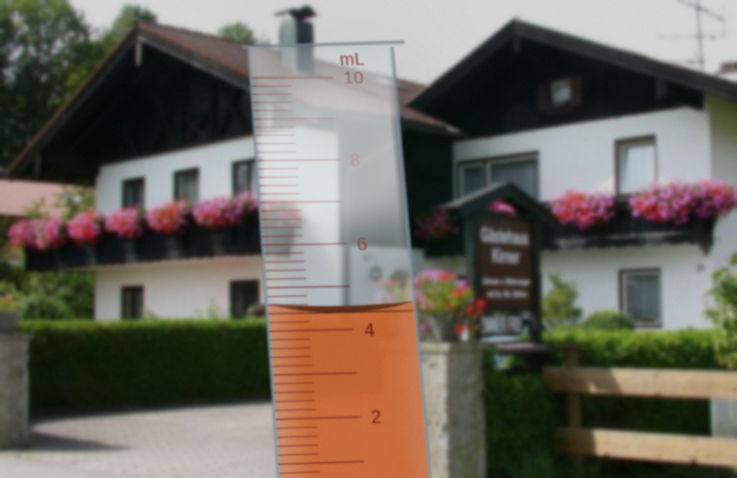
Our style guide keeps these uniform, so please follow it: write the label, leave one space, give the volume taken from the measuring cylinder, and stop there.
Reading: 4.4 mL
